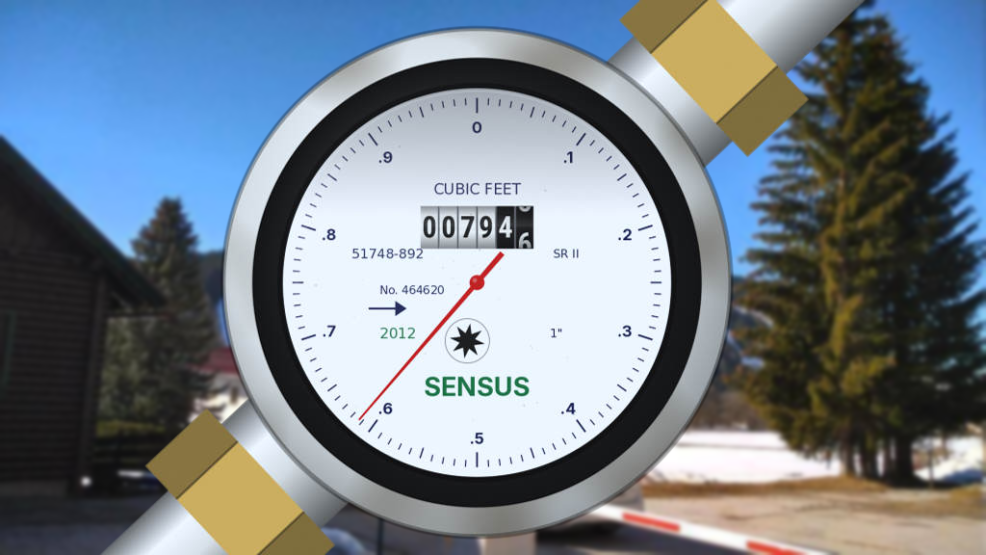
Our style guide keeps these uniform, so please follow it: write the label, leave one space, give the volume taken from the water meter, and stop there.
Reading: 7945.61 ft³
